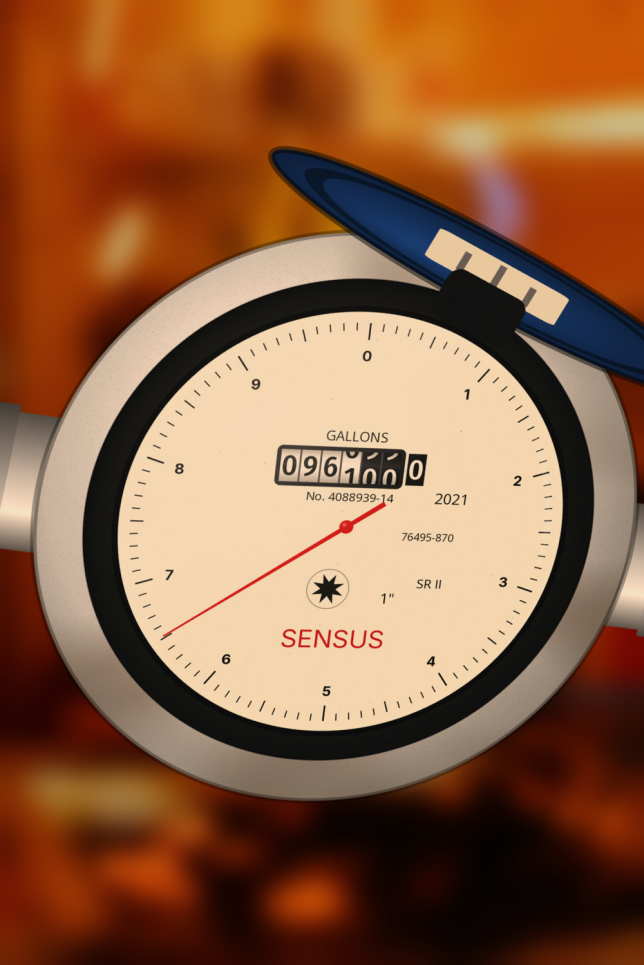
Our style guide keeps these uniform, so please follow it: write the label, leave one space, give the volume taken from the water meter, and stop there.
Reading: 960996.5 gal
